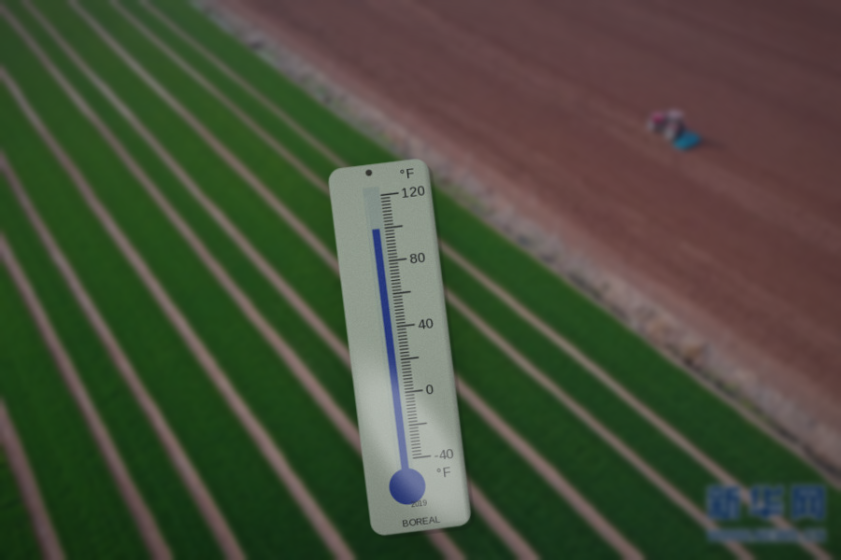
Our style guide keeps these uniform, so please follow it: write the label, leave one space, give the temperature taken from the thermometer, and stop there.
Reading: 100 °F
